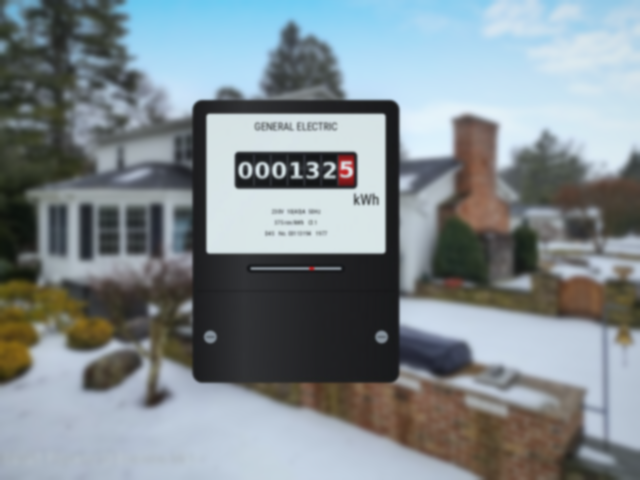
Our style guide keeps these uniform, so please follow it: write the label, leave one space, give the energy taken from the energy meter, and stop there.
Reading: 132.5 kWh
